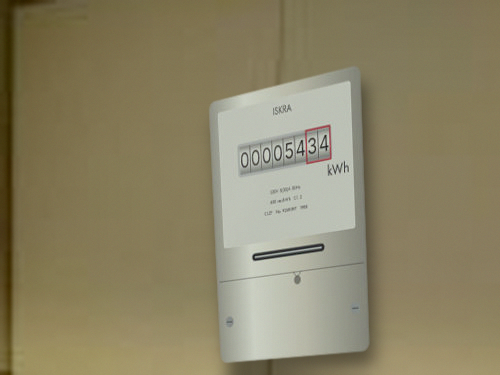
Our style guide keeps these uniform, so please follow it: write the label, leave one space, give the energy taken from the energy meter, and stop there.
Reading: 54.34 kWh
